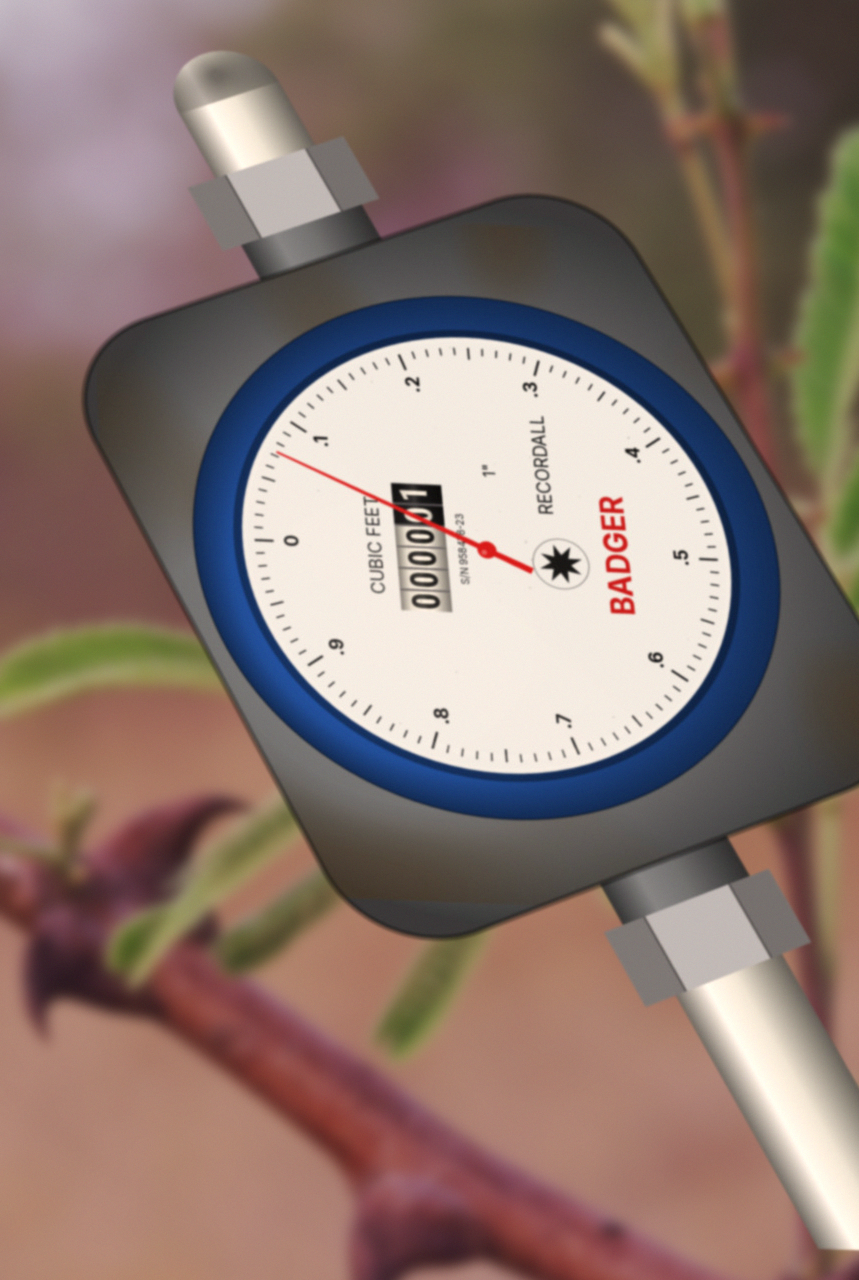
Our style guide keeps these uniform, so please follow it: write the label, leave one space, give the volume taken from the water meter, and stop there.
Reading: 1.07 ft³
